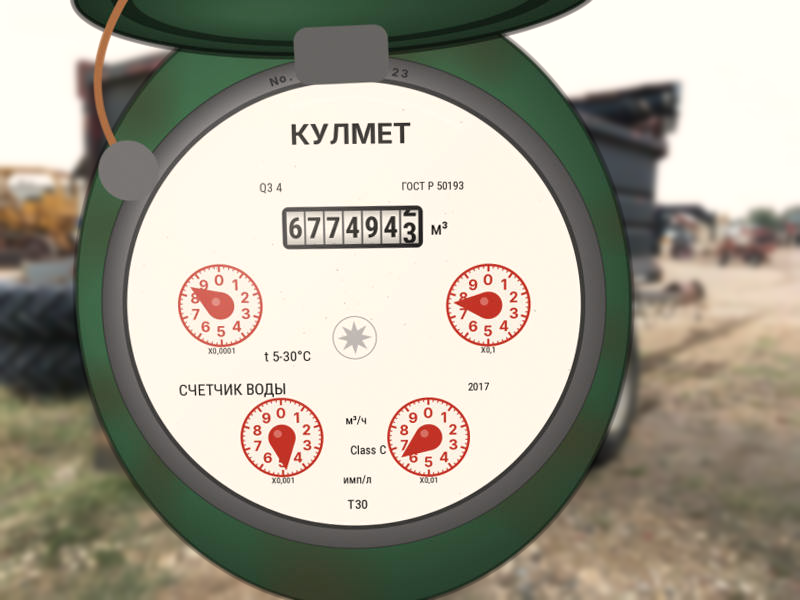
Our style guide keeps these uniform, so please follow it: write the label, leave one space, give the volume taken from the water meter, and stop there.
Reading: 6774942.7648 m³
